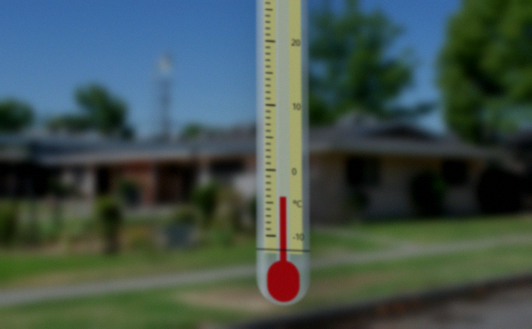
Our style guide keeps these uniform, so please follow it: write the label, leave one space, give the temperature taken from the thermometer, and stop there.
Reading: -4 °C
